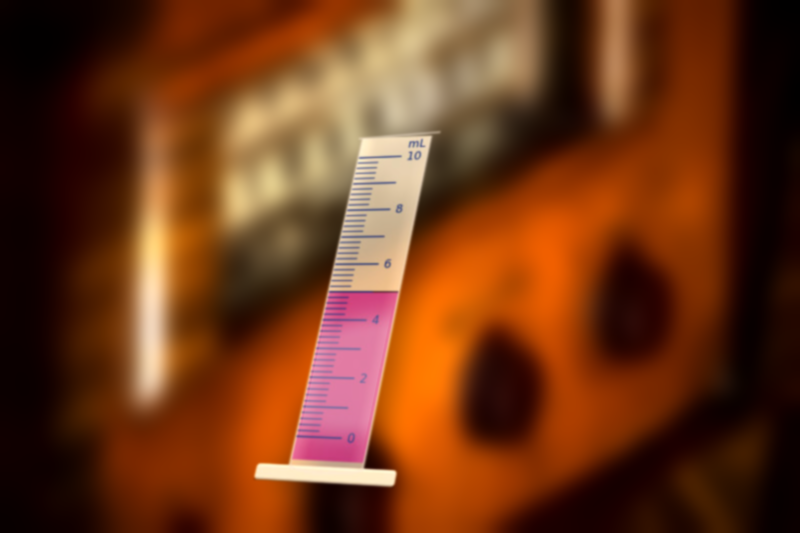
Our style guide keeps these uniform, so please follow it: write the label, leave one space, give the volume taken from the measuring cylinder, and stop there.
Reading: 5 mL
